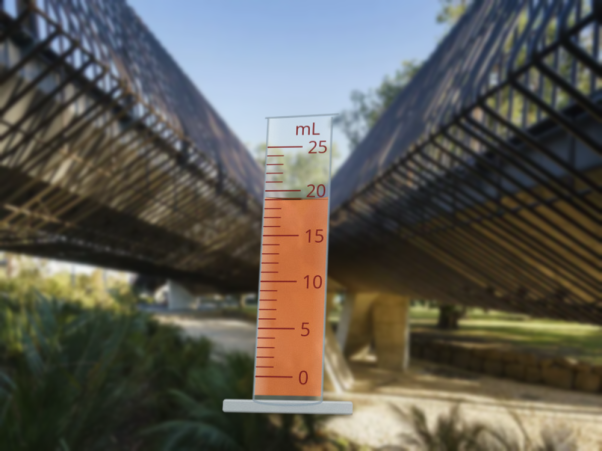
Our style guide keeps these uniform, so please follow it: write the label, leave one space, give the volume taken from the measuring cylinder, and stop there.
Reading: 19 mL
